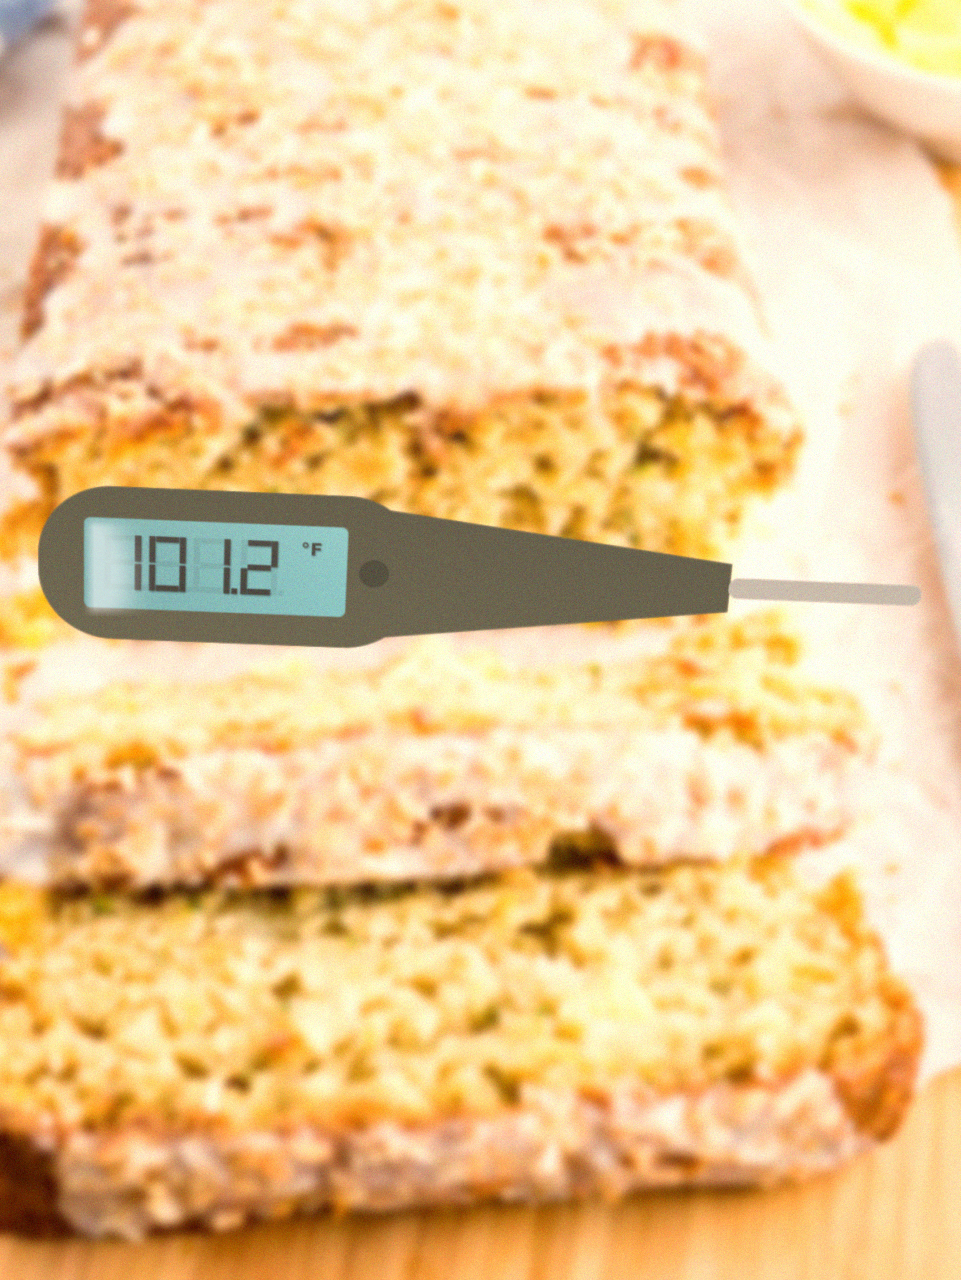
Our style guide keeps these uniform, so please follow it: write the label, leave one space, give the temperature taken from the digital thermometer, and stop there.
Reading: 101.2 °F
